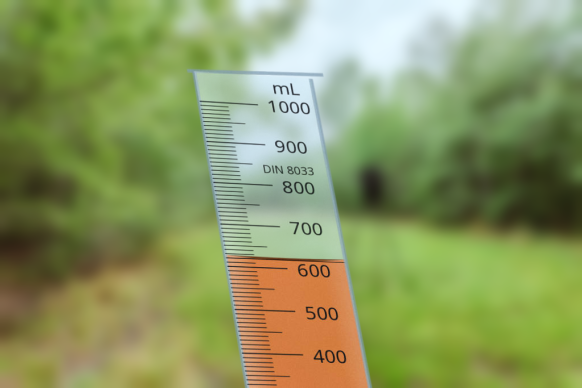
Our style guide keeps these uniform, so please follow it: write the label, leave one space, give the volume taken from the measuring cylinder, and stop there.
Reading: 620 mL
